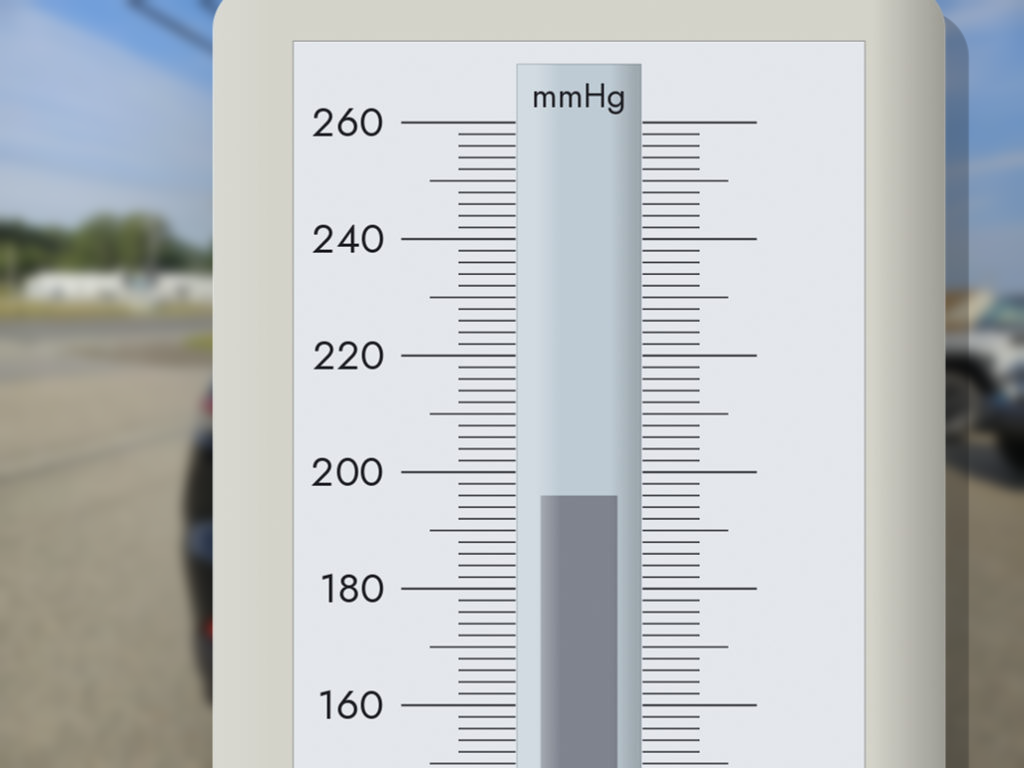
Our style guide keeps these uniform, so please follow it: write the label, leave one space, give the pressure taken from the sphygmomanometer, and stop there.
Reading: 196 mmHg
